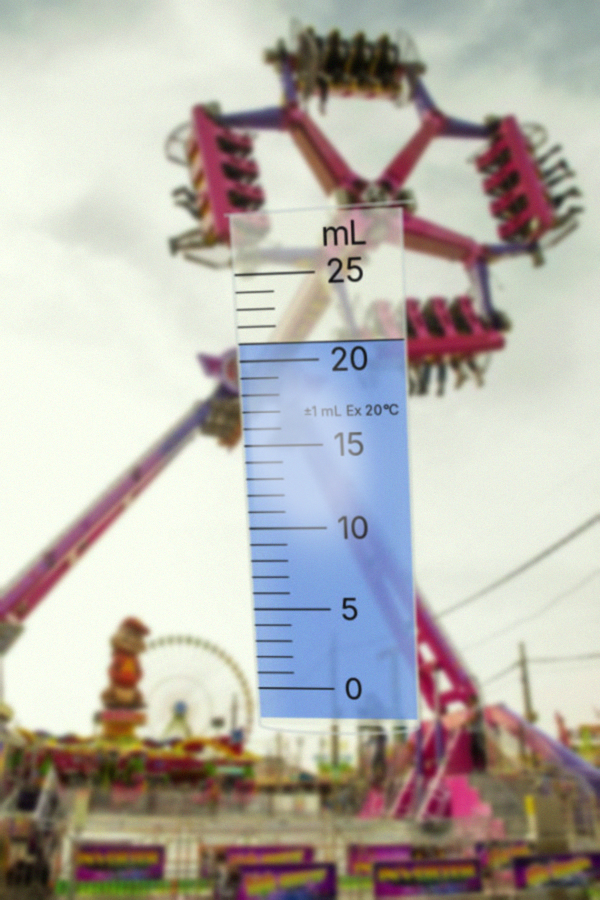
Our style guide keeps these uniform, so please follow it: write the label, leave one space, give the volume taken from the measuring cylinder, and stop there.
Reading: 21 mL
